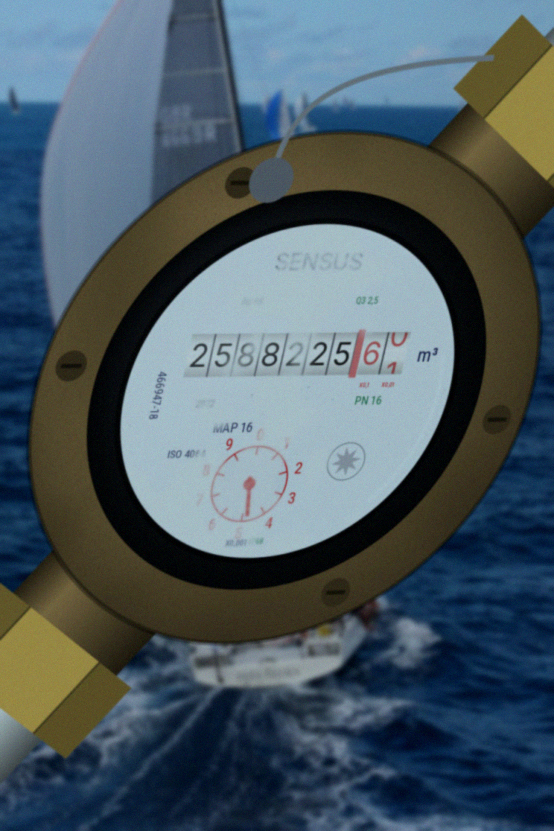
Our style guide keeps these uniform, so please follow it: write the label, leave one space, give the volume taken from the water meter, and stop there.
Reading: 2588225.604 m³
